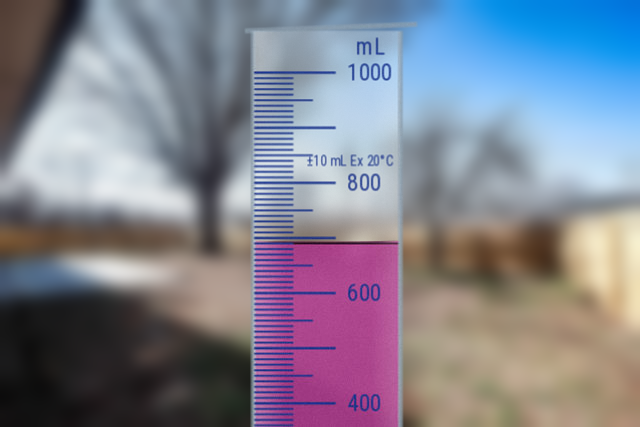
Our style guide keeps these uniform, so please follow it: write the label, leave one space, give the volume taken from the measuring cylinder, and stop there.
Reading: 690 mL
